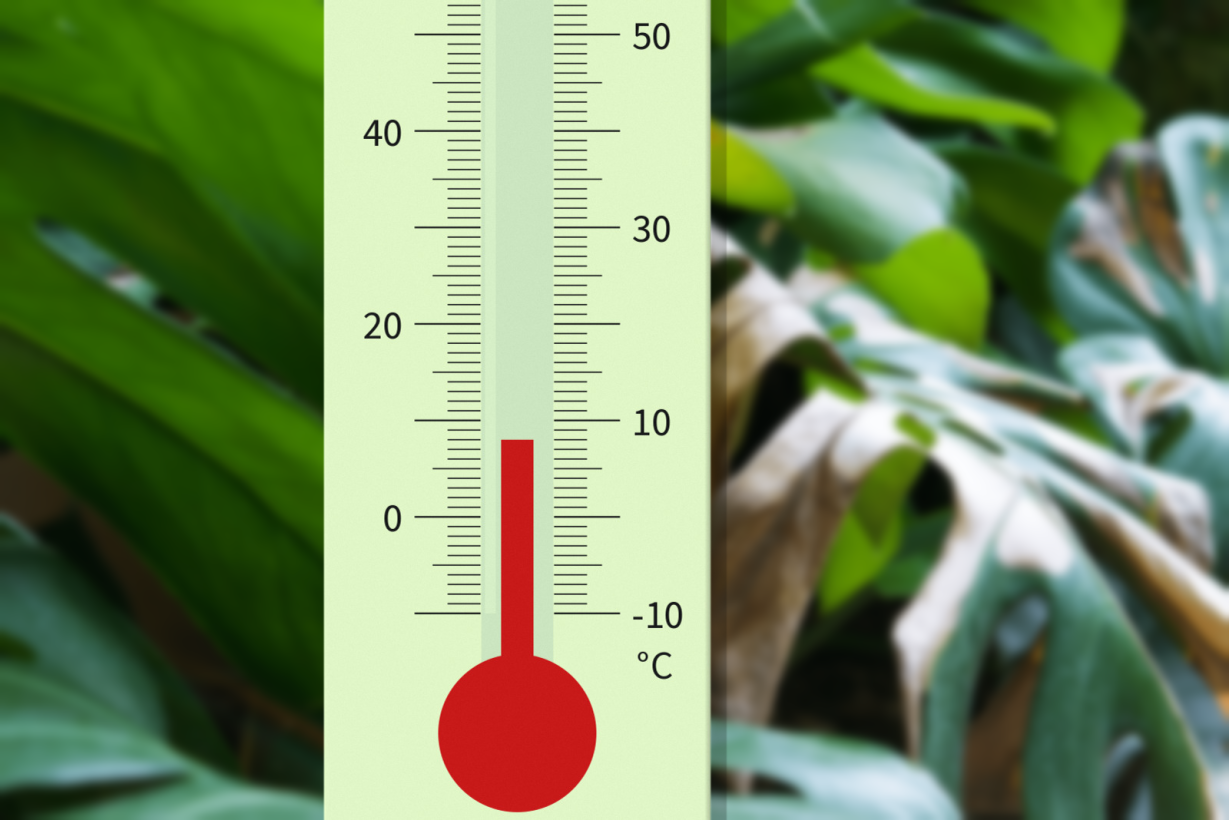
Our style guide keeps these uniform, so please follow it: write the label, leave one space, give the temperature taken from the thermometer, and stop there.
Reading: 8 °C
